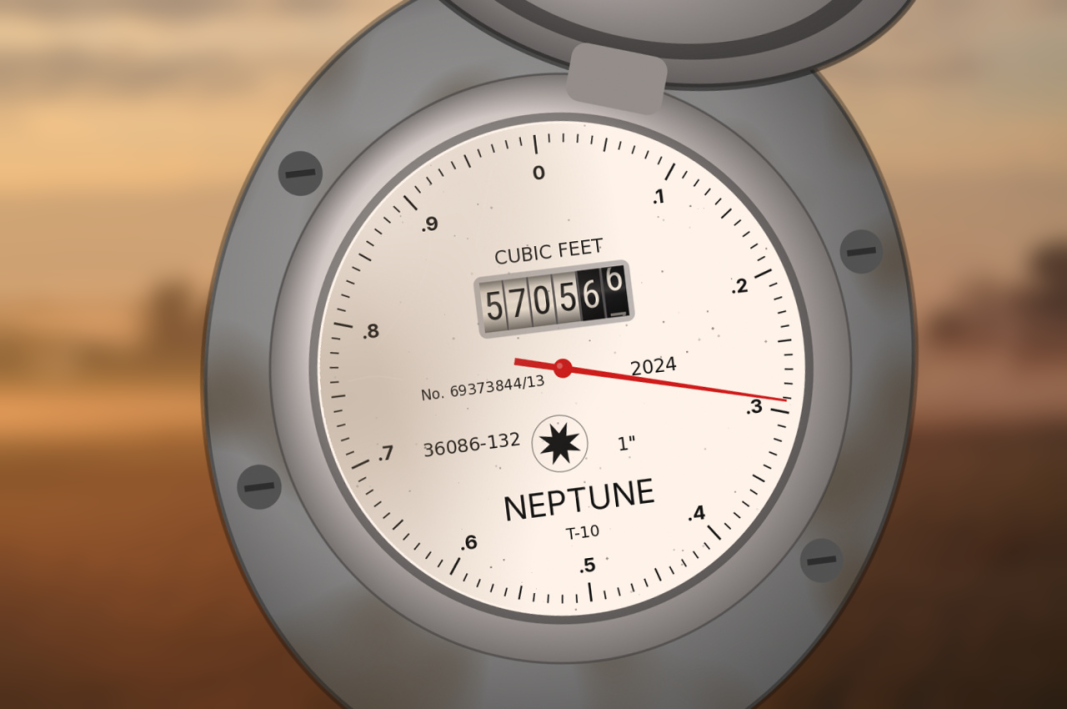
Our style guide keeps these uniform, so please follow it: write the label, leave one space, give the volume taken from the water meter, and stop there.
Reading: 570566.29 ft³
